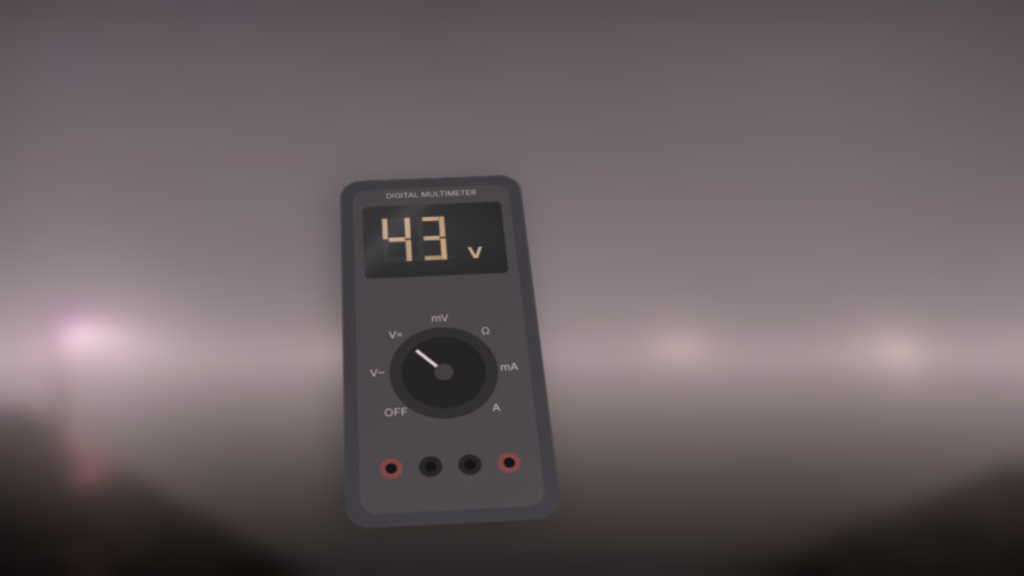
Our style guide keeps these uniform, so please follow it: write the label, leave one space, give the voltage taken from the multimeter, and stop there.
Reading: 43 V
